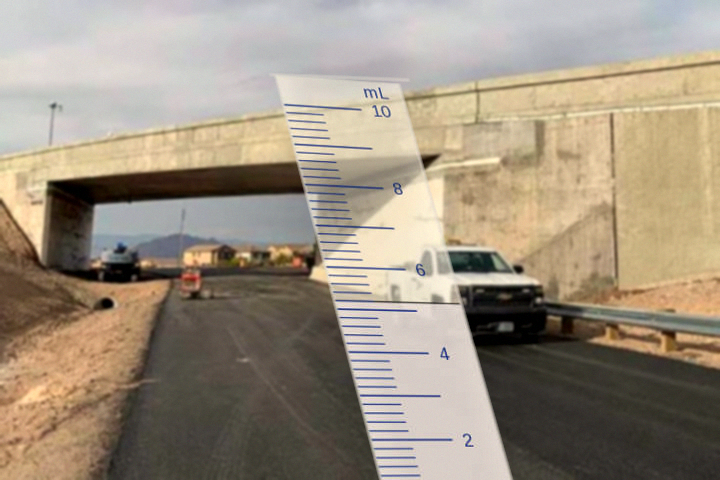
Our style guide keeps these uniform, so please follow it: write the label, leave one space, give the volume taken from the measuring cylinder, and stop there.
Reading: 5.2 mL
